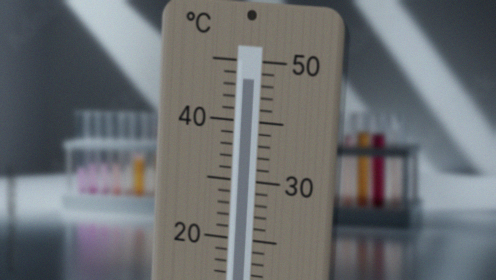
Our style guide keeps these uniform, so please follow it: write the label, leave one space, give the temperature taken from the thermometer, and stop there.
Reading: 47 °C
